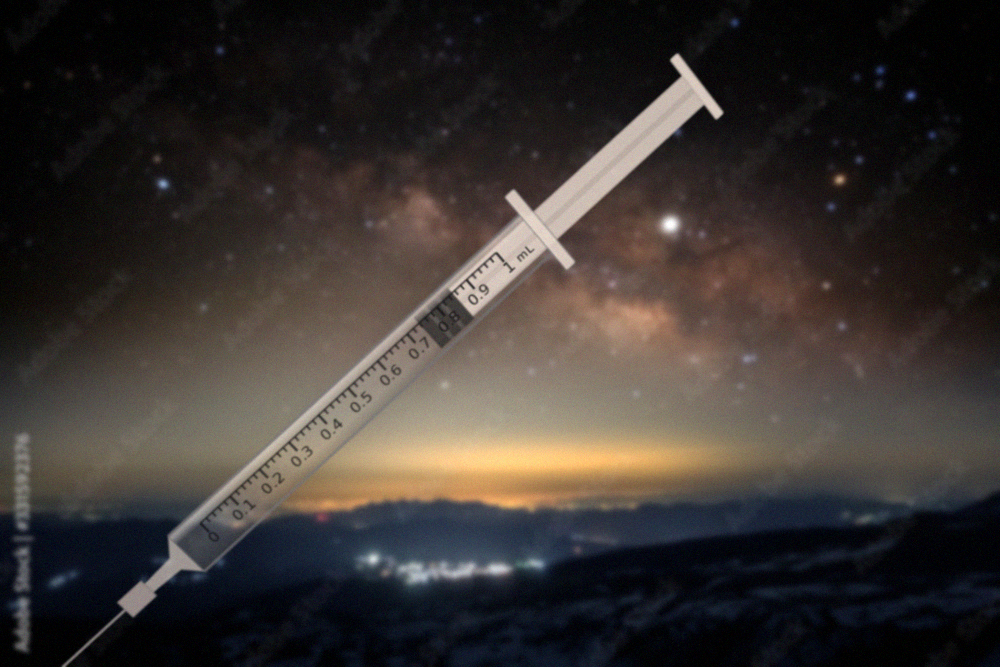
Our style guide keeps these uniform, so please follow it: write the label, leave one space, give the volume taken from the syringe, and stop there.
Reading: 0.74 mL
